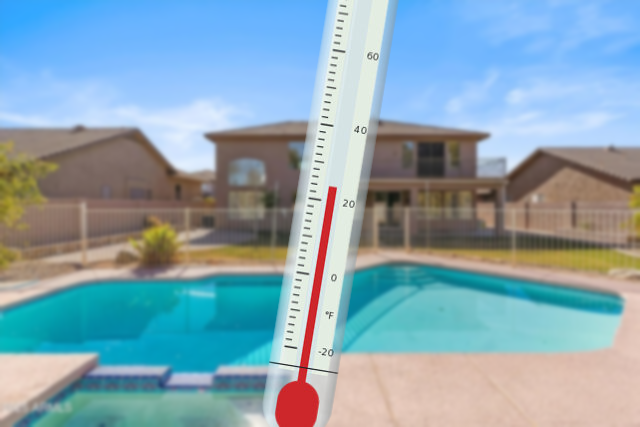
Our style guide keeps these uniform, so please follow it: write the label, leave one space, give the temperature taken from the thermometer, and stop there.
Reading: 24 °F
